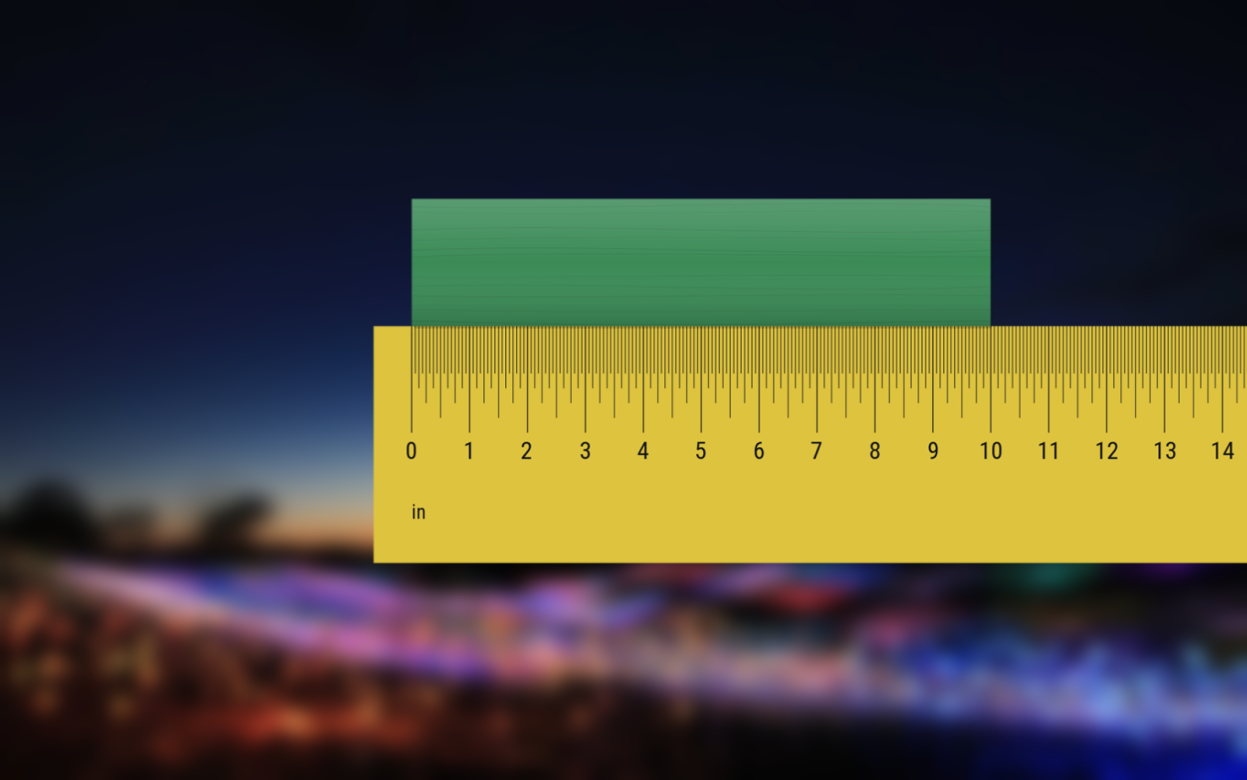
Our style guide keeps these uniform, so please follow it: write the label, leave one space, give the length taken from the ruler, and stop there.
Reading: 10 in
